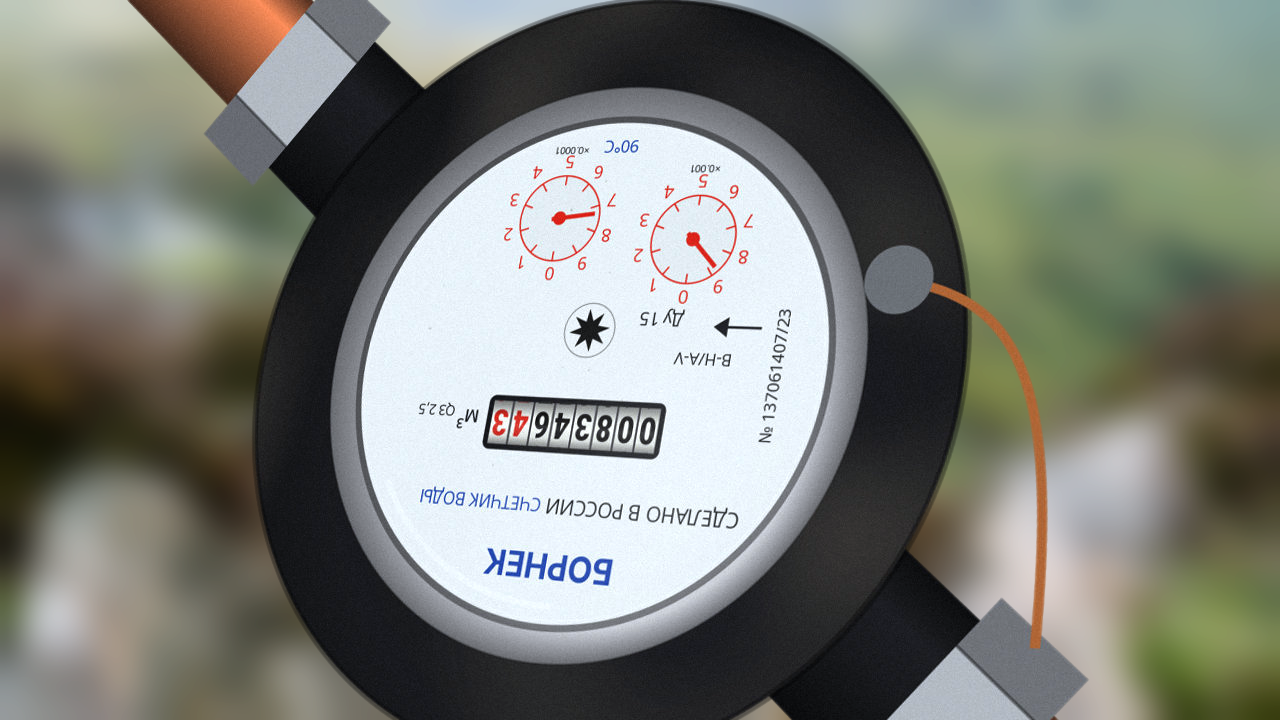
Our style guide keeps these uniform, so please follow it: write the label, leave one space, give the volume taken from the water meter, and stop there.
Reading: 8346.4387 m³
